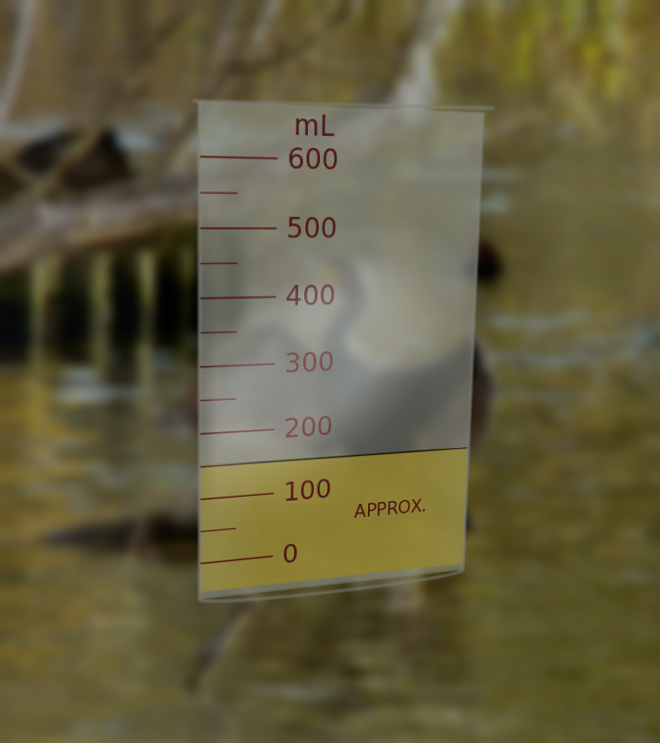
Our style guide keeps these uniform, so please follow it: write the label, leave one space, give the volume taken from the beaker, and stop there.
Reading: 150 mL
